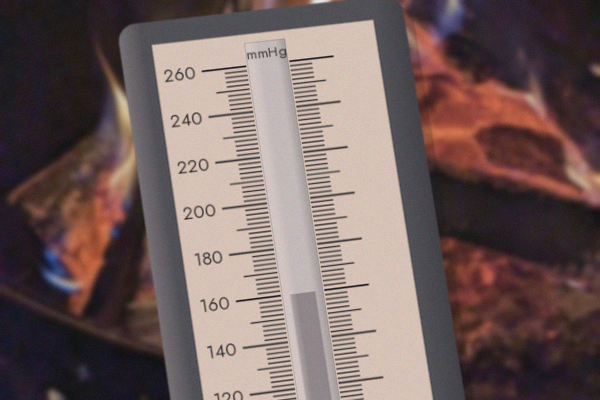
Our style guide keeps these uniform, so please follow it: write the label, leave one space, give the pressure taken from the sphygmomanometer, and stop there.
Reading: 160 mmHg
